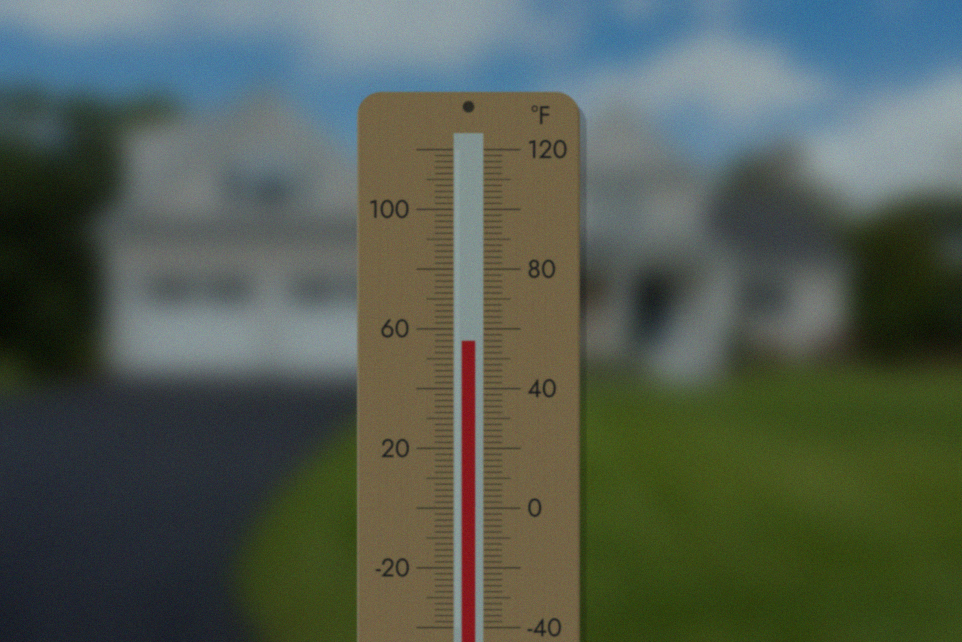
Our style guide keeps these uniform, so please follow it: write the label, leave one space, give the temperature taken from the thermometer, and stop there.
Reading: 56 °F
